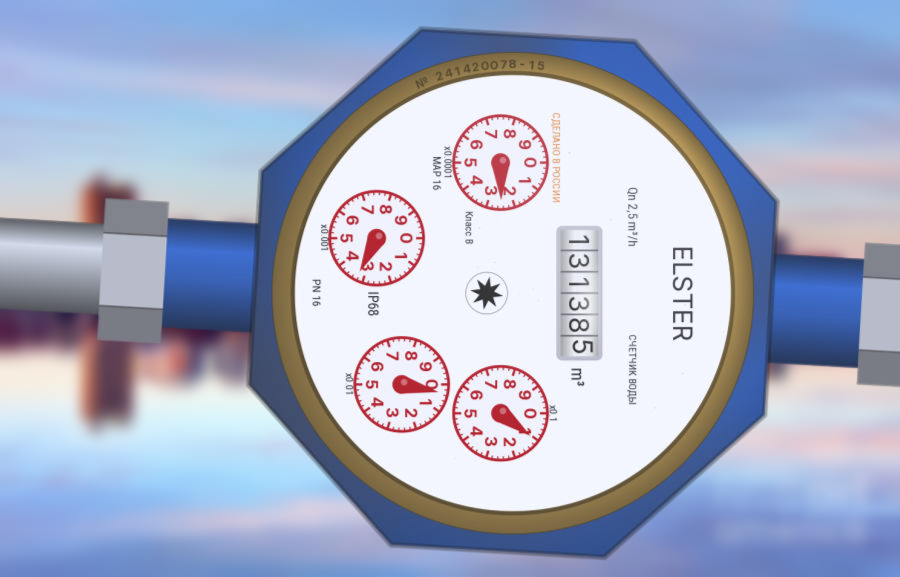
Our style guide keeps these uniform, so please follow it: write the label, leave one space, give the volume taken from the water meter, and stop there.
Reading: 131385.1032 m³
